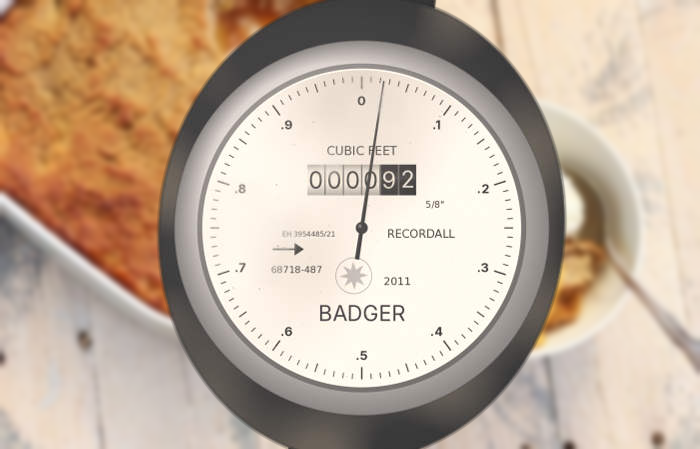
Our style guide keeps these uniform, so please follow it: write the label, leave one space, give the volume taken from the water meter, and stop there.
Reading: 92.02 ft³
